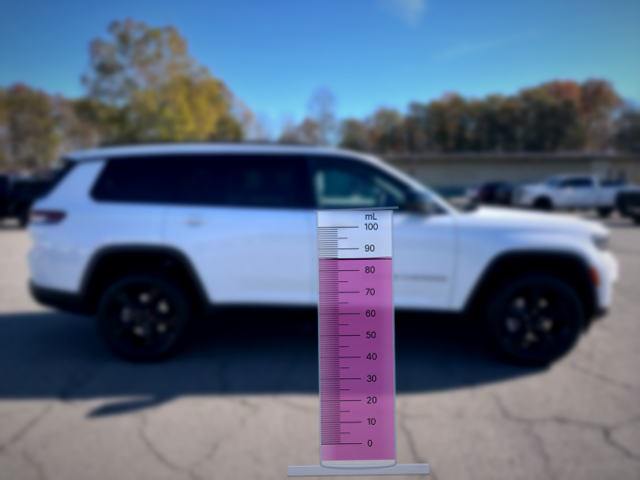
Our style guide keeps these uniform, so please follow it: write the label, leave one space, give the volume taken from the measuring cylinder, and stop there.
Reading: 85 mL
